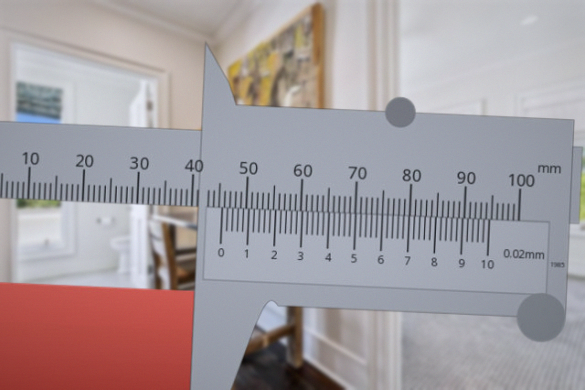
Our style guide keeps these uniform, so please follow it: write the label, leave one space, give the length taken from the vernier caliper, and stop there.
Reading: 45.6 mm
